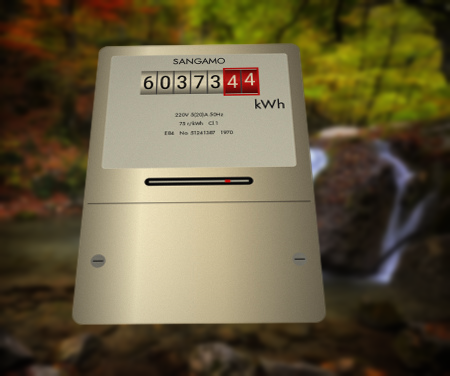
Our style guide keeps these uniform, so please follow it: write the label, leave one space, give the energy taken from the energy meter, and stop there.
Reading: 60373.44 kWh
